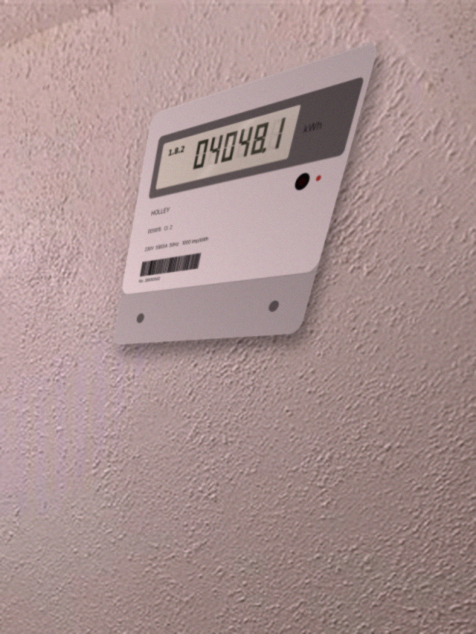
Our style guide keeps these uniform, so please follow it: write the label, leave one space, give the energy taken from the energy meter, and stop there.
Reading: 4048.1 kWh
